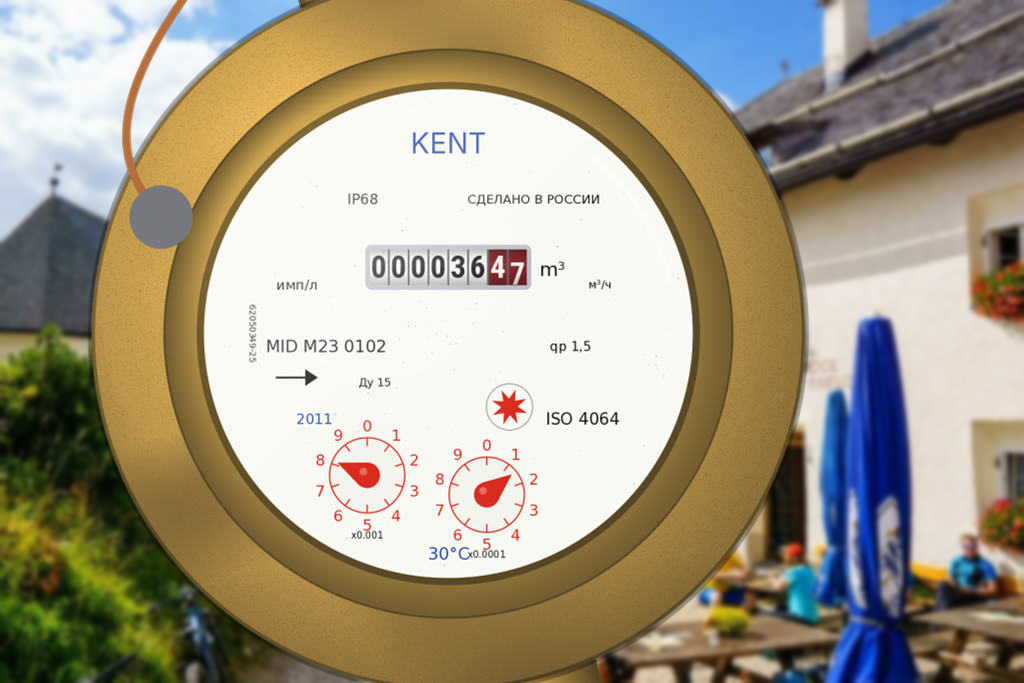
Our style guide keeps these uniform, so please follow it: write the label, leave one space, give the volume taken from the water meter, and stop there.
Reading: 36.4681 m³
